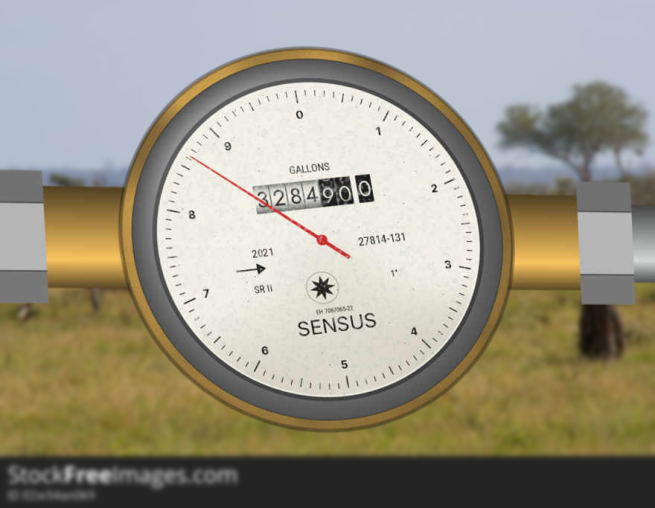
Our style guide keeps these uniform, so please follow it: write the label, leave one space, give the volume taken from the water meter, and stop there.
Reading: 3284898.6 gal
